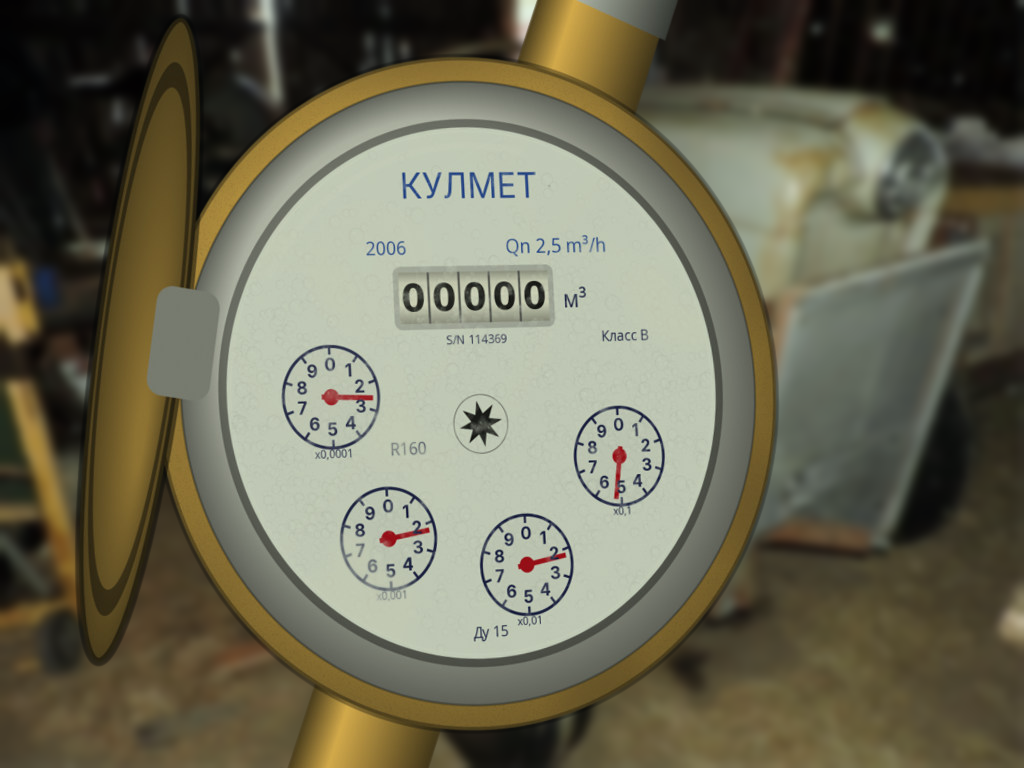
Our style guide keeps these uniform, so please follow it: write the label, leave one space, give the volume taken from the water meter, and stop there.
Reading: 0.5222 m³
